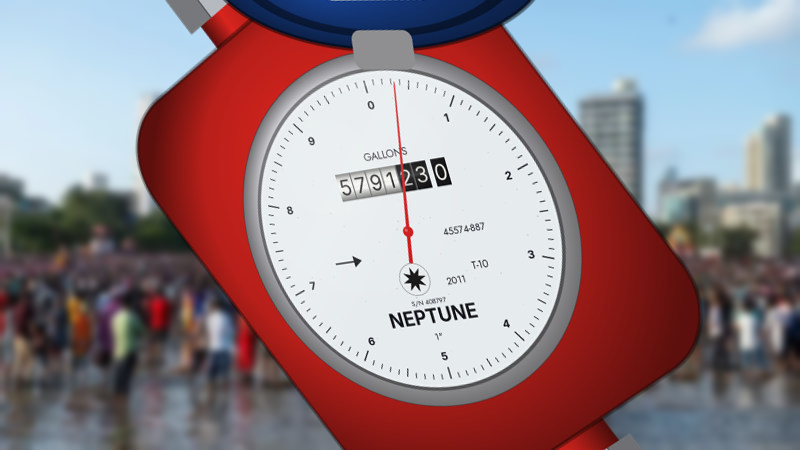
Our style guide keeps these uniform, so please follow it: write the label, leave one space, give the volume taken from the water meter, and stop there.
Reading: 5791230.3 gal
